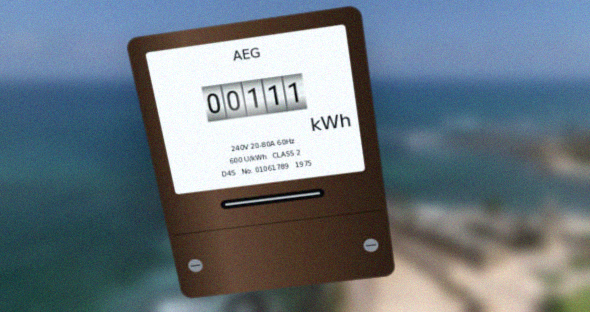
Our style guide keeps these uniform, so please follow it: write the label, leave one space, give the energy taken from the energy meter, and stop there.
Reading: 111 kWh
